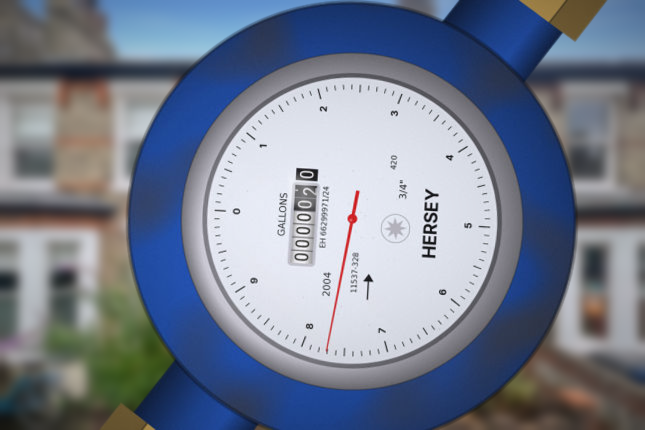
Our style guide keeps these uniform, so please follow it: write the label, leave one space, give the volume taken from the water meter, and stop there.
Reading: 17.7 gal
